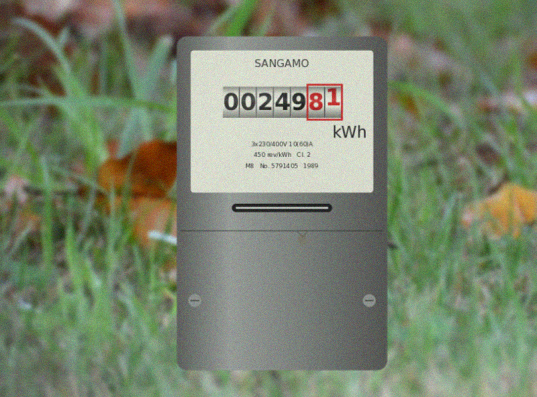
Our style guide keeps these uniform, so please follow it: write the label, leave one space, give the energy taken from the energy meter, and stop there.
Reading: 249.81 kWh
